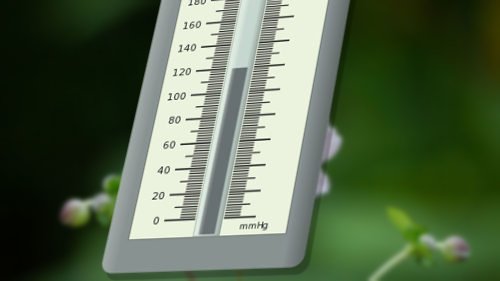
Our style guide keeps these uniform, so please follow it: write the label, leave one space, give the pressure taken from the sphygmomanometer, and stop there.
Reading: 120 mmHg
